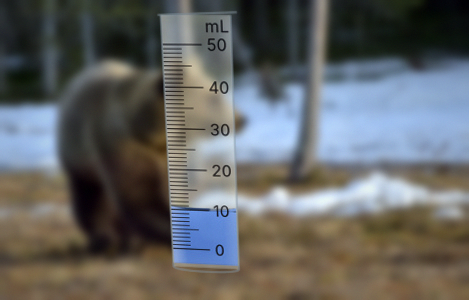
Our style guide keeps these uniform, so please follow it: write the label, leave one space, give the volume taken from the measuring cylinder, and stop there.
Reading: 10 mL
